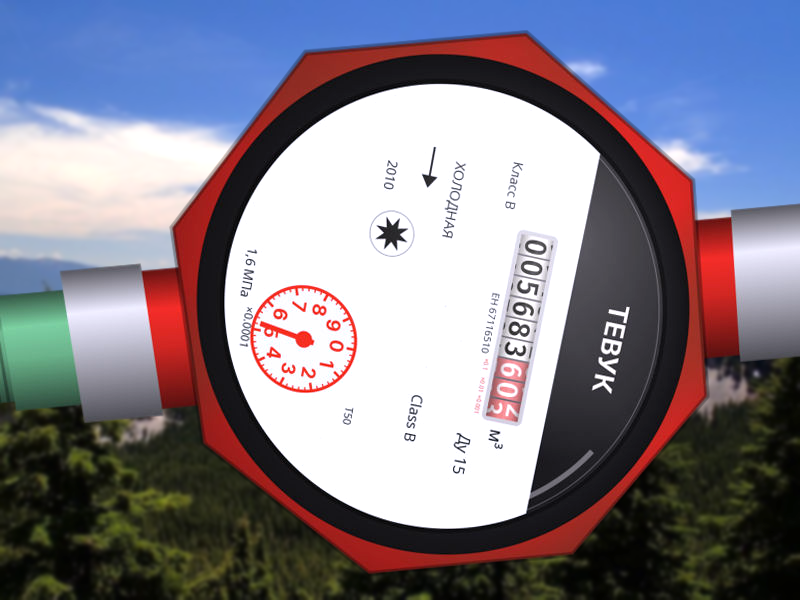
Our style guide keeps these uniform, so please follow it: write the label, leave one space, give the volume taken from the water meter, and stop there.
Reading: 5683.6025 m³
